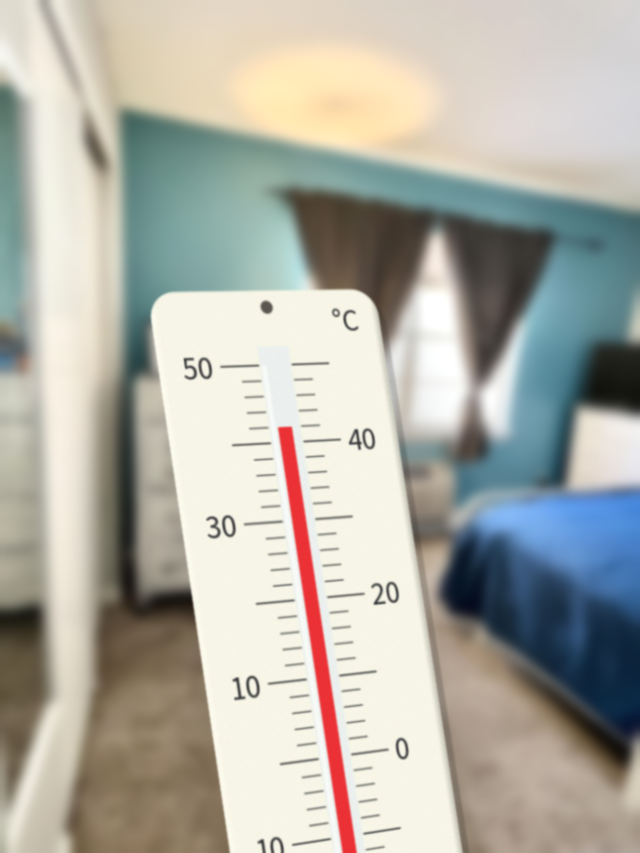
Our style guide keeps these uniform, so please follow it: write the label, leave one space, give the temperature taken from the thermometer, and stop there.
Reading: 42 °C
